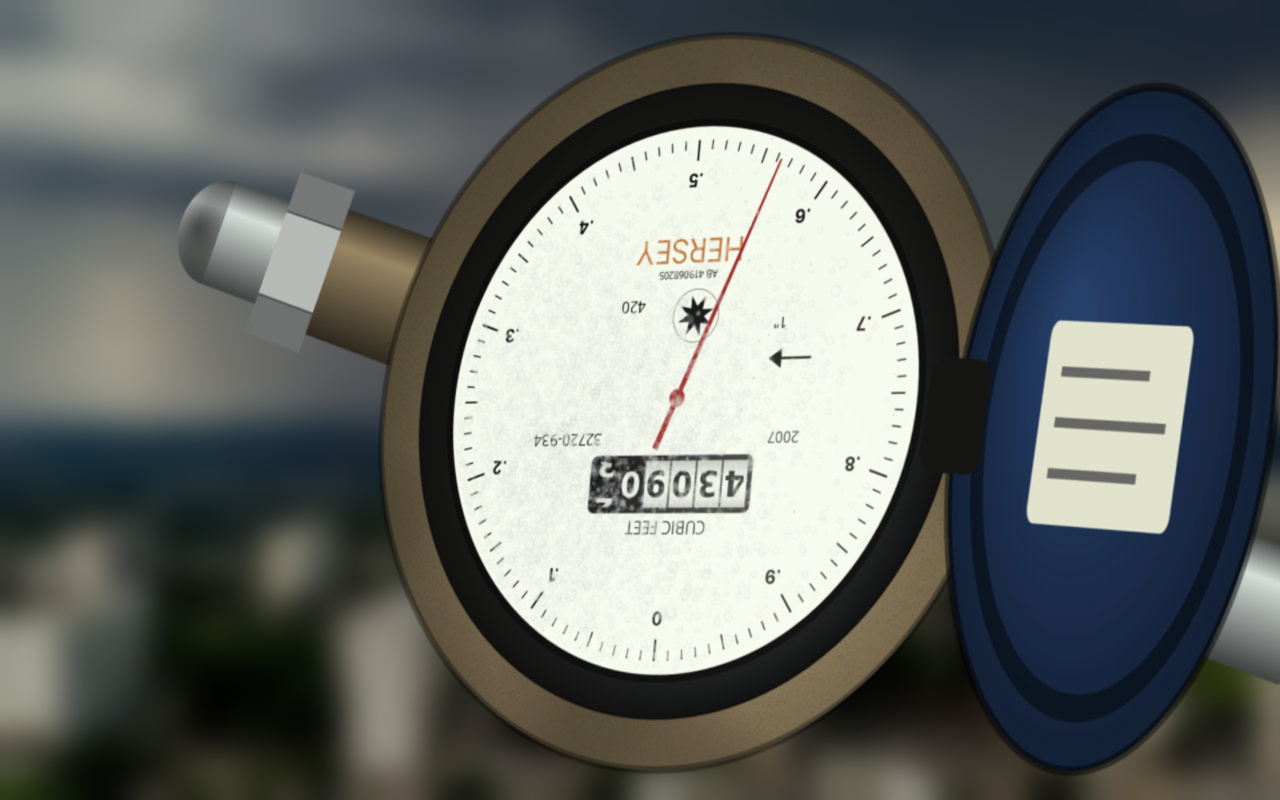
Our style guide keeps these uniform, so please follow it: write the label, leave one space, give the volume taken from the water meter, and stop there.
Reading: 430902.56 ft³
